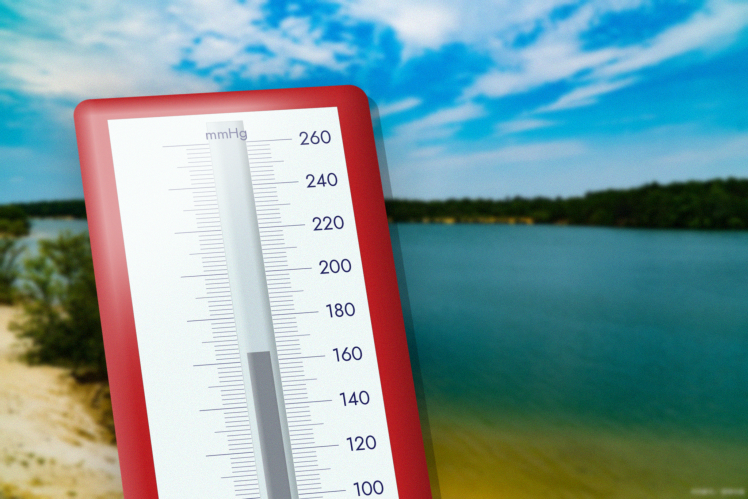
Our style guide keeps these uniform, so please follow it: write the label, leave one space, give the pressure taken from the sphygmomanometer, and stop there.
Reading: 164 mmHg
